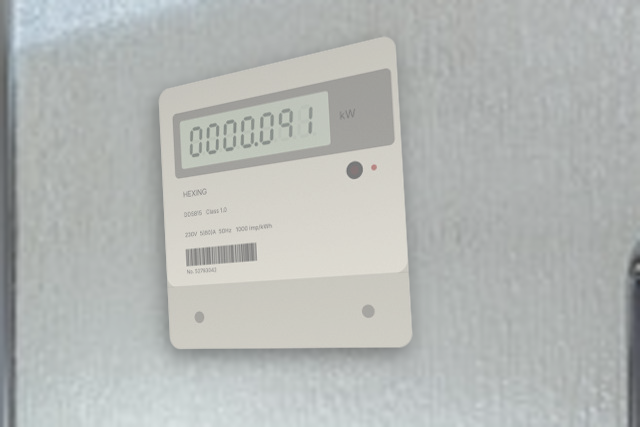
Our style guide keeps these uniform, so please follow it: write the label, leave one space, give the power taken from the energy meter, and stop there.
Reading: 0.091 kW
